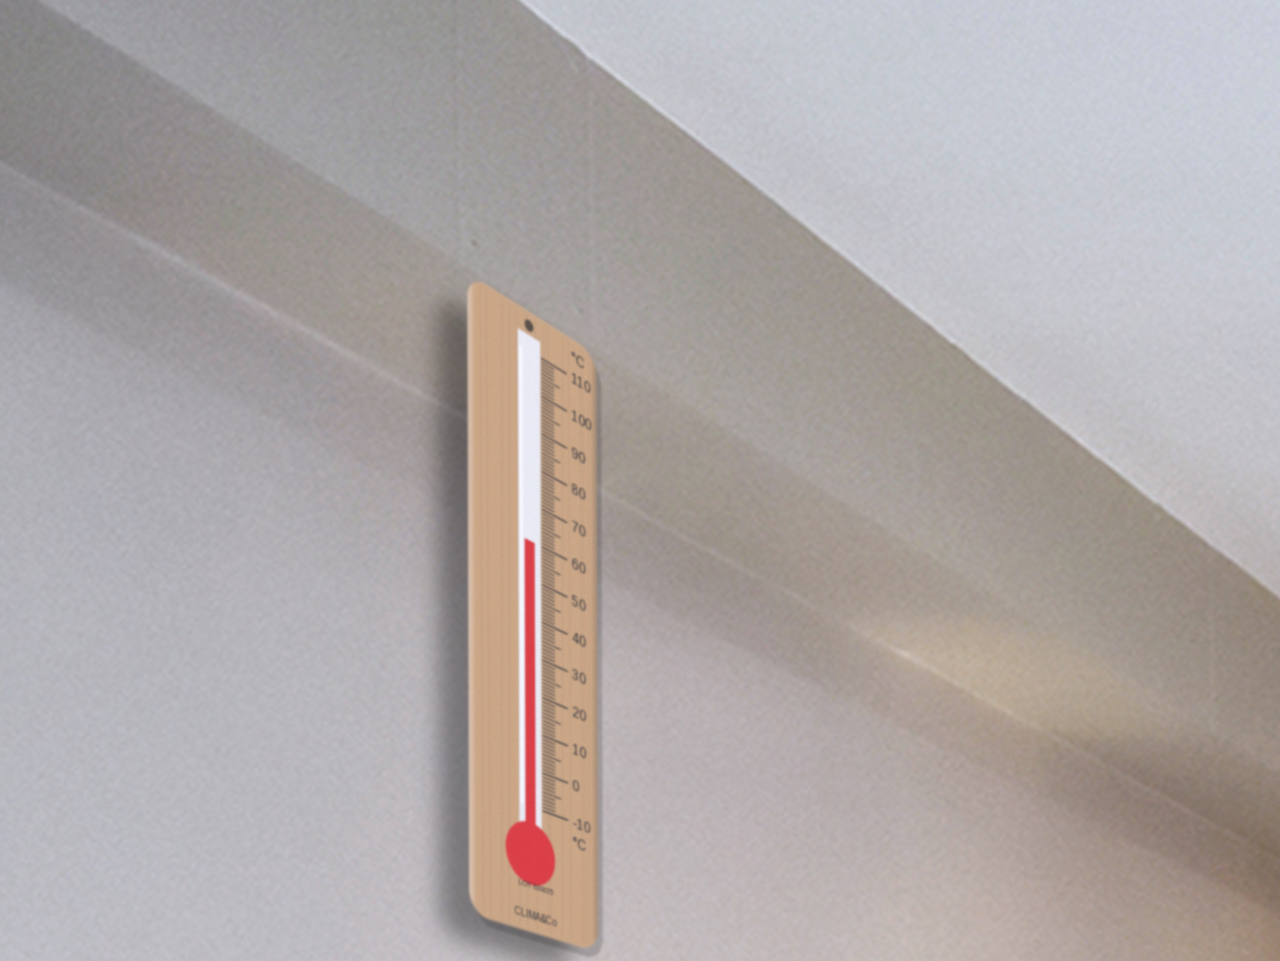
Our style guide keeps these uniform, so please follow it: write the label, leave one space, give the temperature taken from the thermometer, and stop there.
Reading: 60 °C
